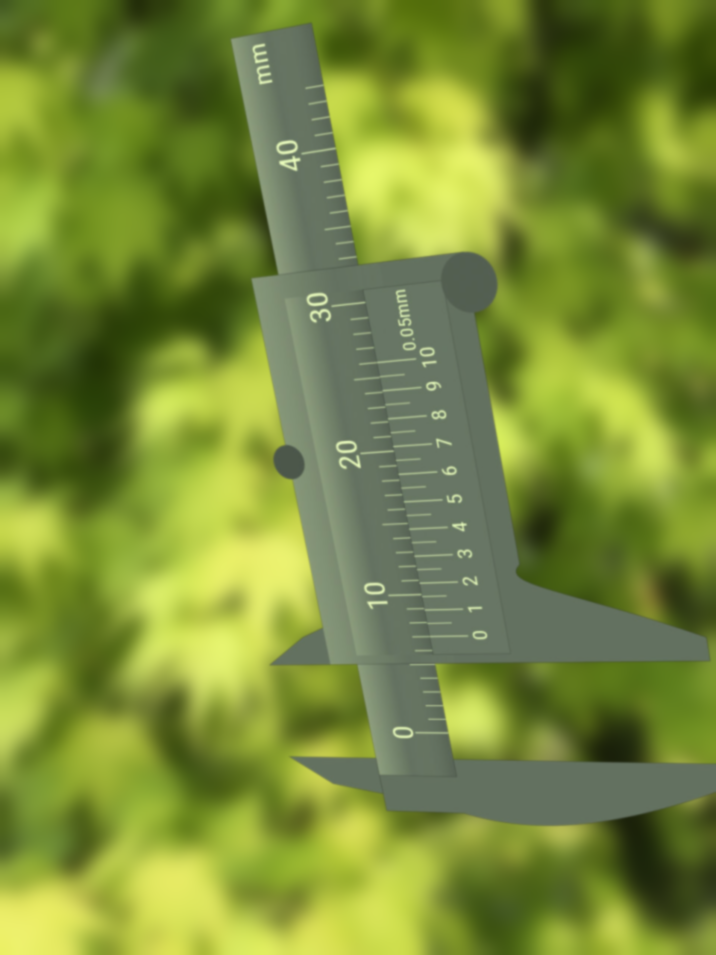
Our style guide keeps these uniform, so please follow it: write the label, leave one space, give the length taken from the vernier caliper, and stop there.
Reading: 7.0 mm
